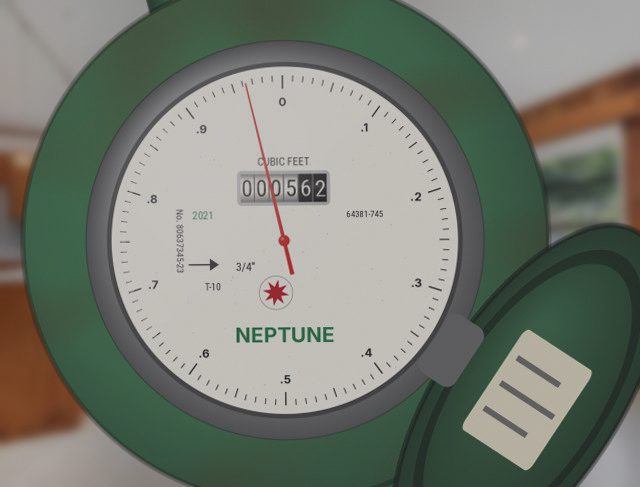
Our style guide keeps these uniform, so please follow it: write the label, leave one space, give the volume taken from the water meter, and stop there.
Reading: 561.96 ft³
